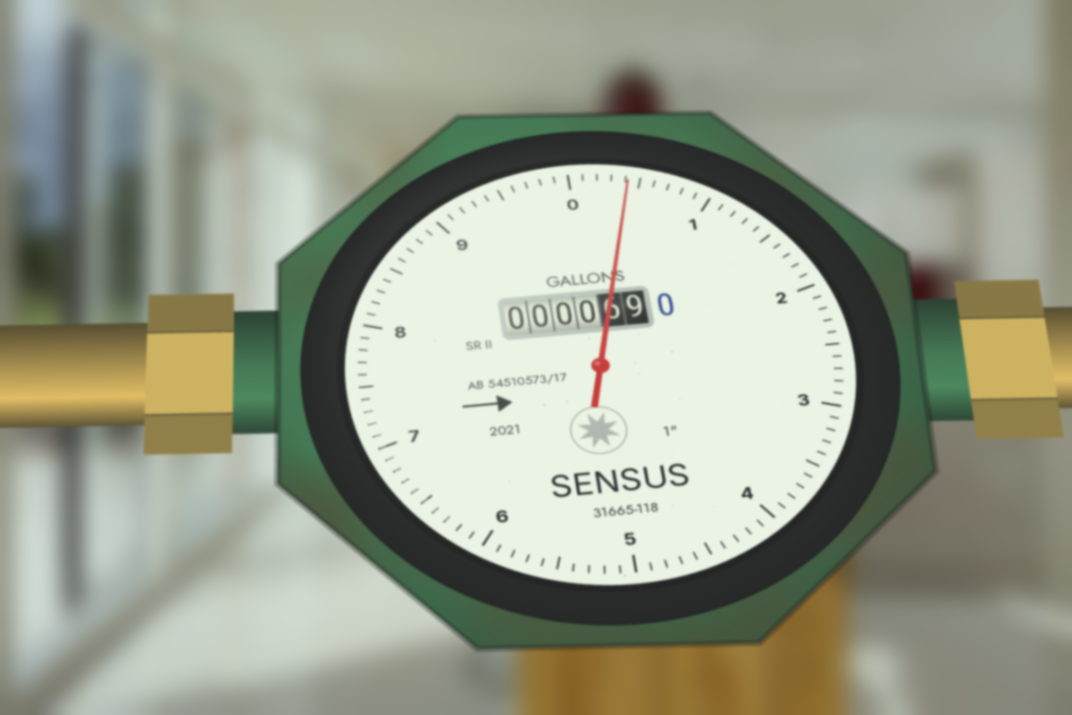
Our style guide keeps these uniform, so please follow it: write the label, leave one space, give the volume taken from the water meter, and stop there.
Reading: 690.4 gal
